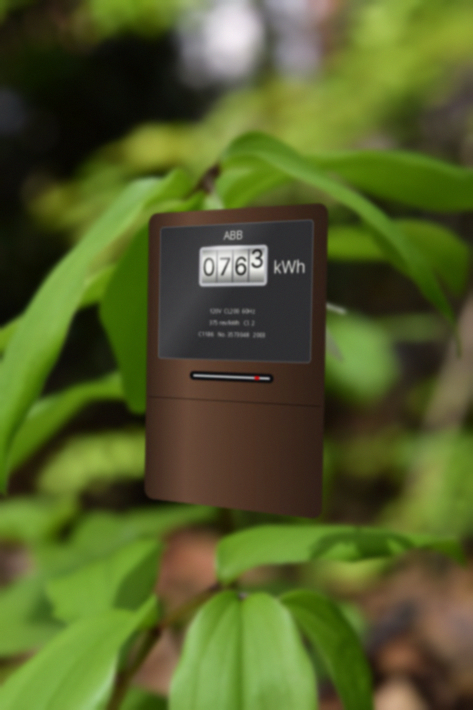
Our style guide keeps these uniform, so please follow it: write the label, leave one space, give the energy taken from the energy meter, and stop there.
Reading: 763 kWh
